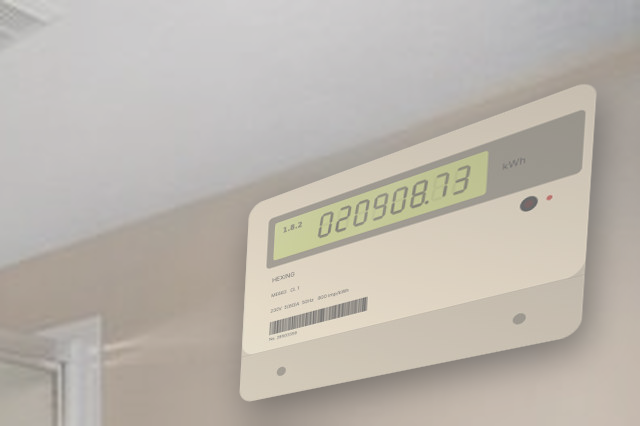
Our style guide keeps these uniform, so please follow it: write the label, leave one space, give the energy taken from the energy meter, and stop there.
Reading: 20908.73 kWh
